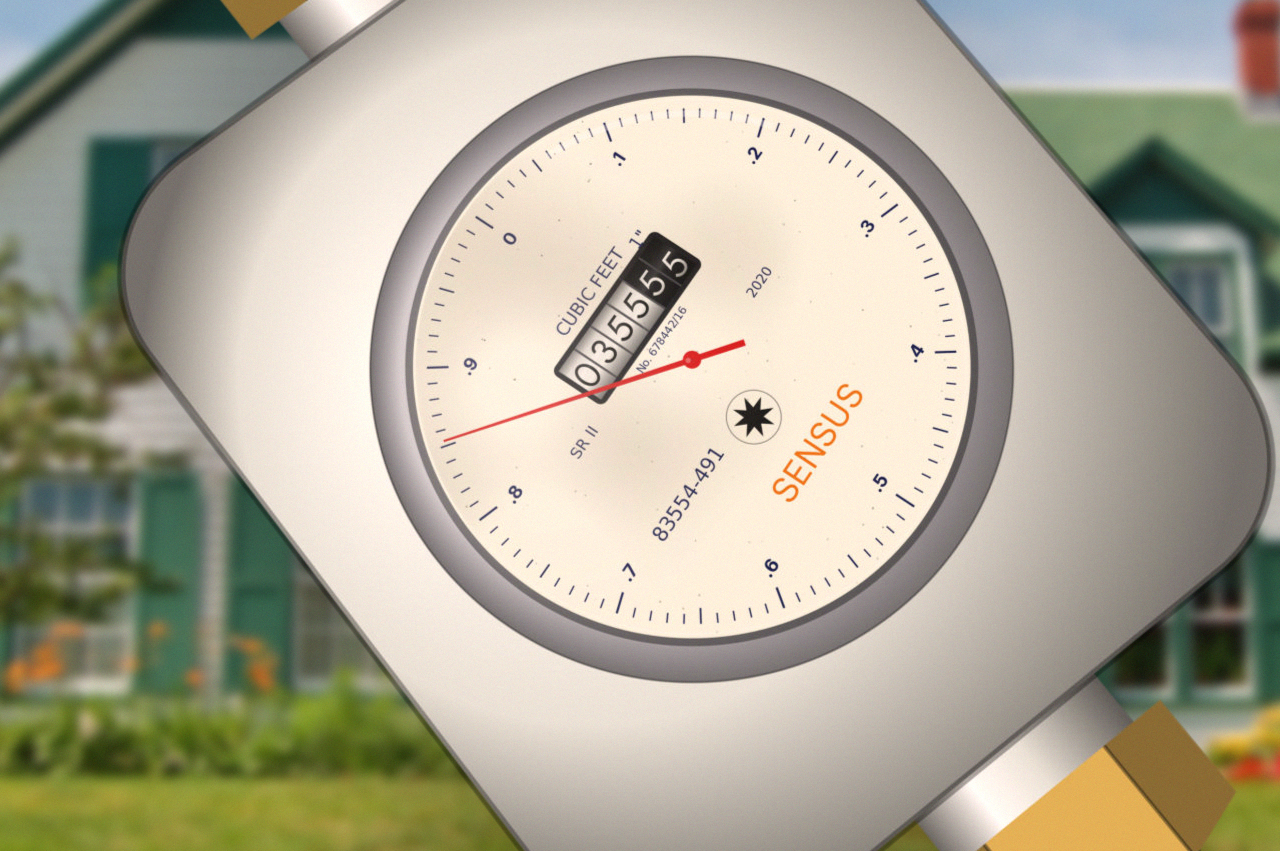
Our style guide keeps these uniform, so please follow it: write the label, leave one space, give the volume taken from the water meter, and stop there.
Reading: 35554.85 ft³
